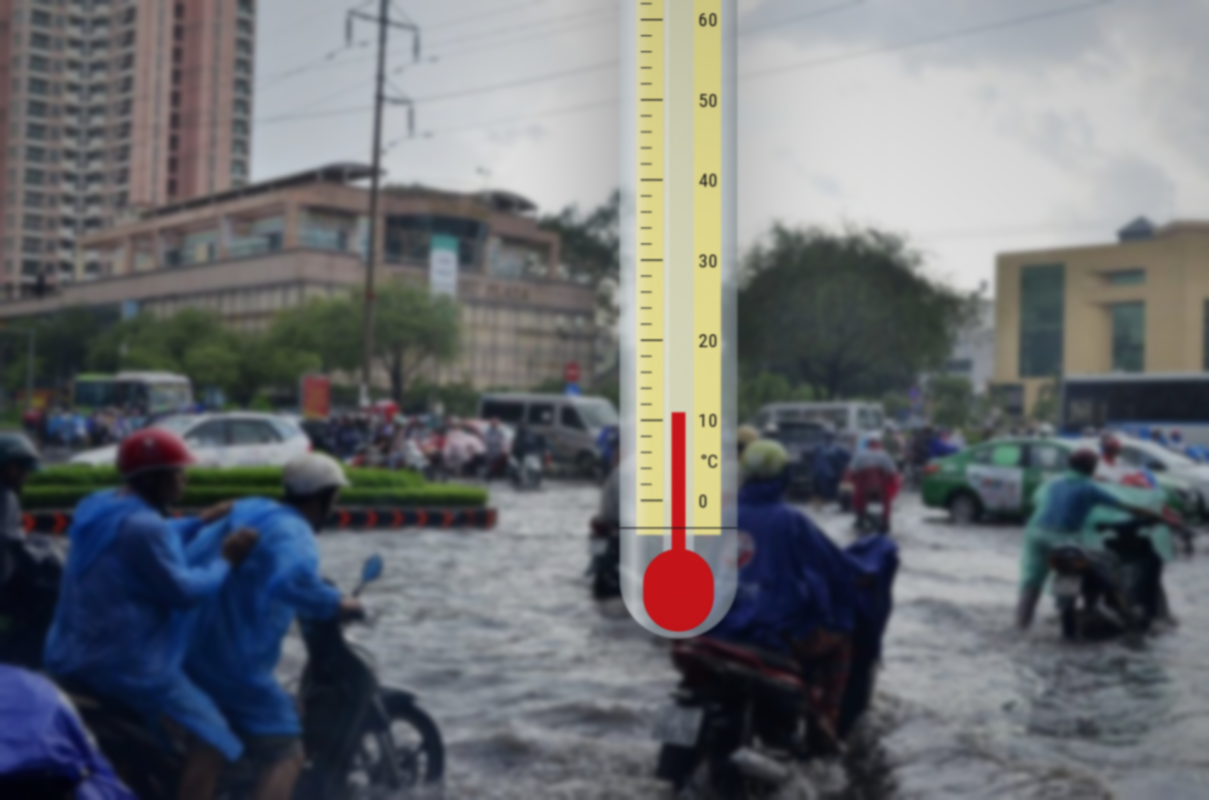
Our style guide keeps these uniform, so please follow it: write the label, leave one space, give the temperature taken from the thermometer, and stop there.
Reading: 11 °C
